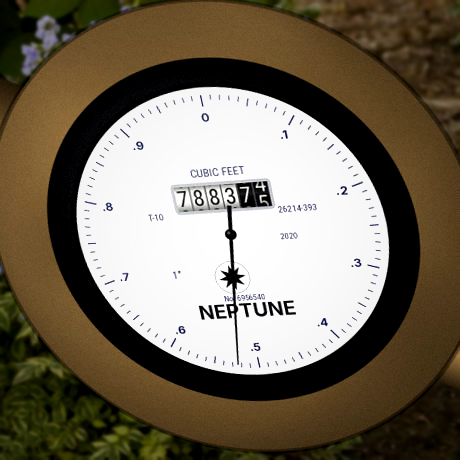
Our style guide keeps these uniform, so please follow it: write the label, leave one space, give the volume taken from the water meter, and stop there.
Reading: 788374.52 ft³
